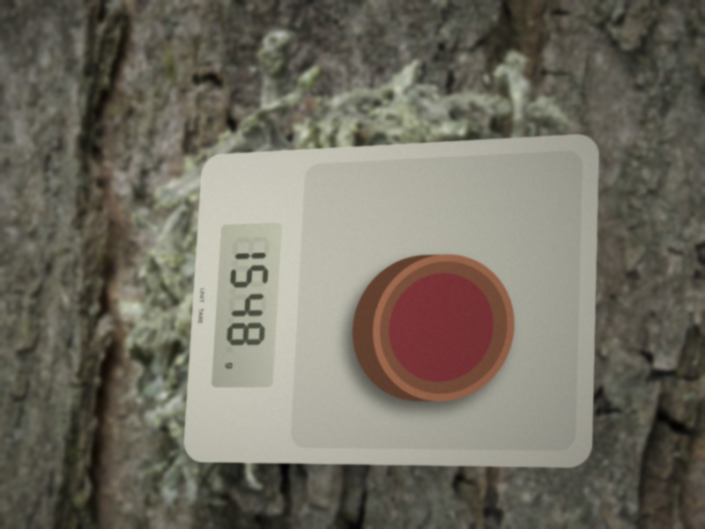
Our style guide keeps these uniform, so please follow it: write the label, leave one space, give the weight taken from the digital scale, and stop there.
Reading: 1548 g
